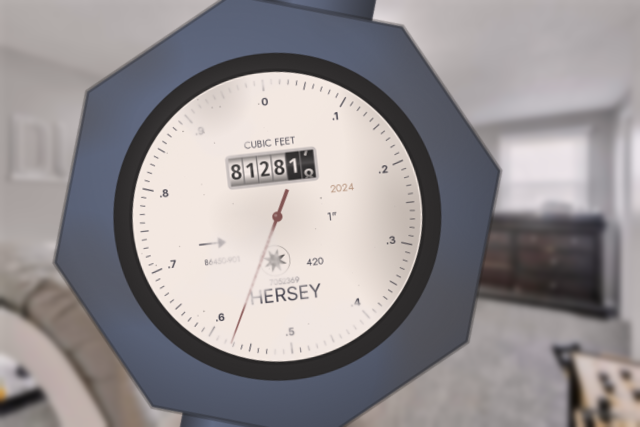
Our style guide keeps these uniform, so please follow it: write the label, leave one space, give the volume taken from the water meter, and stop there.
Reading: 812817.57 ft³
